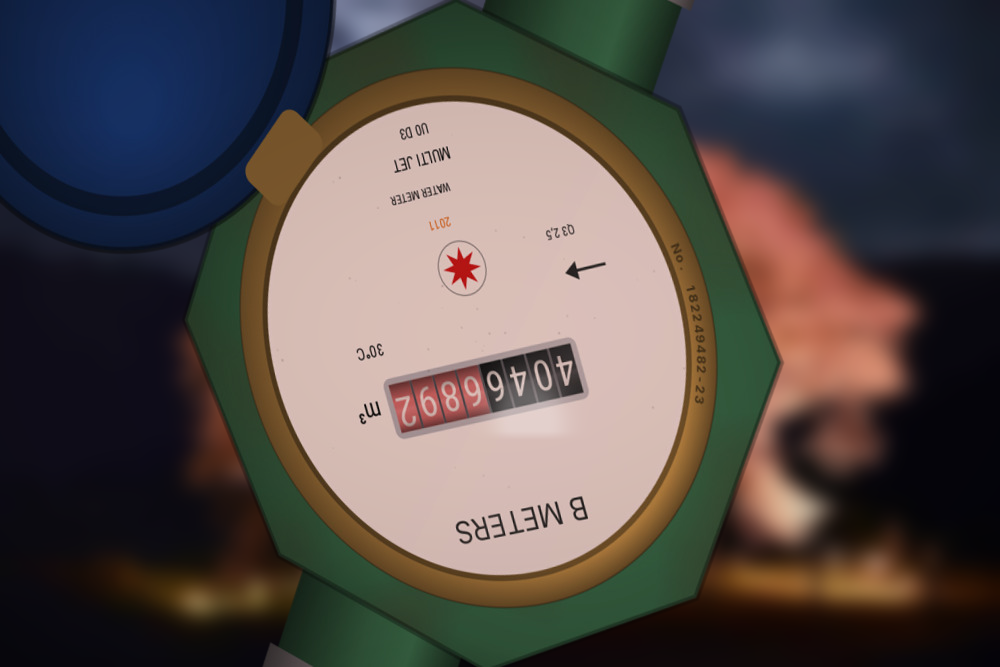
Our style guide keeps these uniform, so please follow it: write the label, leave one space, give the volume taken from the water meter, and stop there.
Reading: 4046.6892 m³
